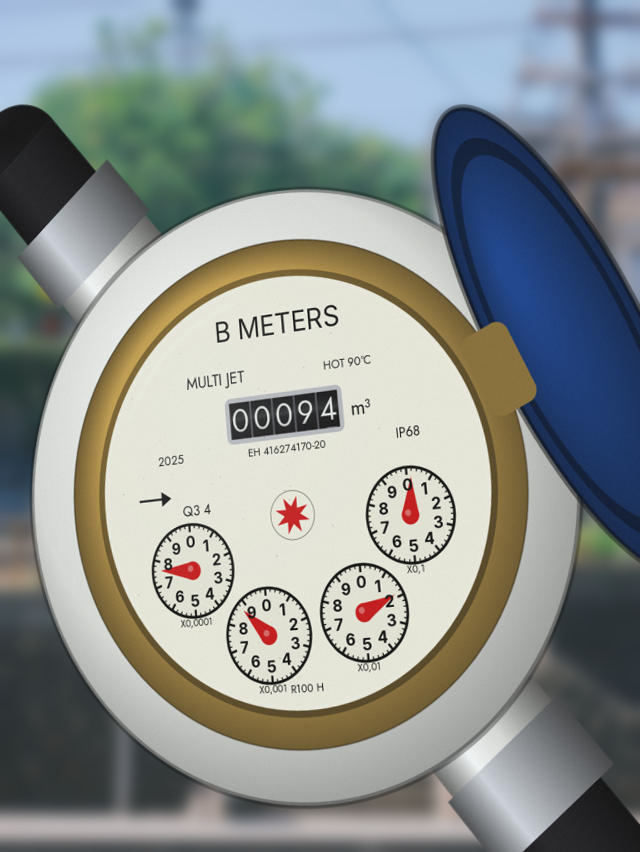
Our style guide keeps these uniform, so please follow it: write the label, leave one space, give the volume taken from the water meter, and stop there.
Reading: 94.0187 m³
